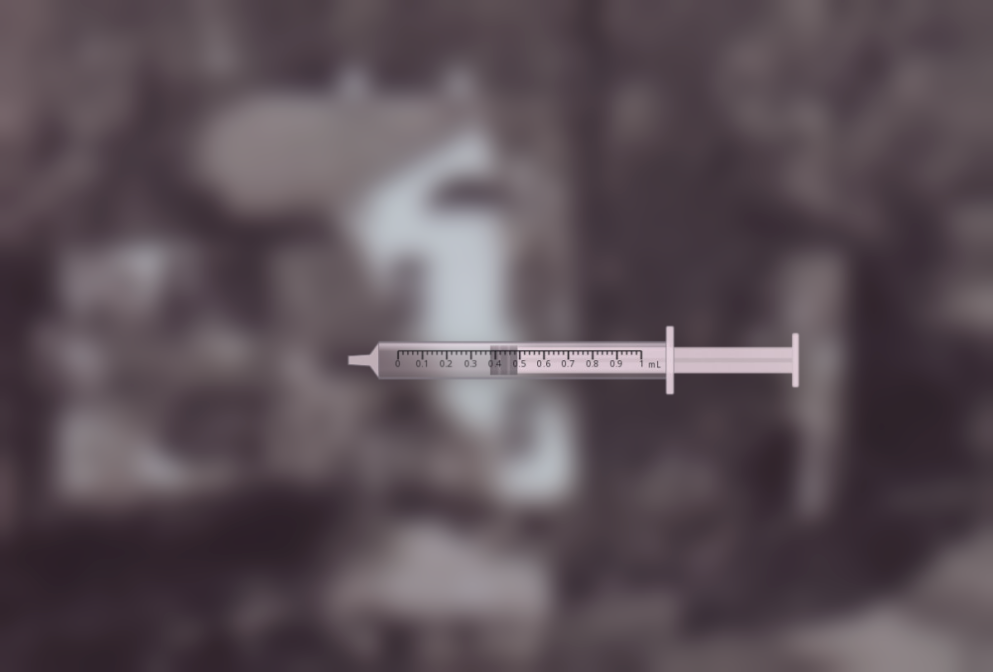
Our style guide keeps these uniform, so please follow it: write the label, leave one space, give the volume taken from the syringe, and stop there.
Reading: 0.38 mL
